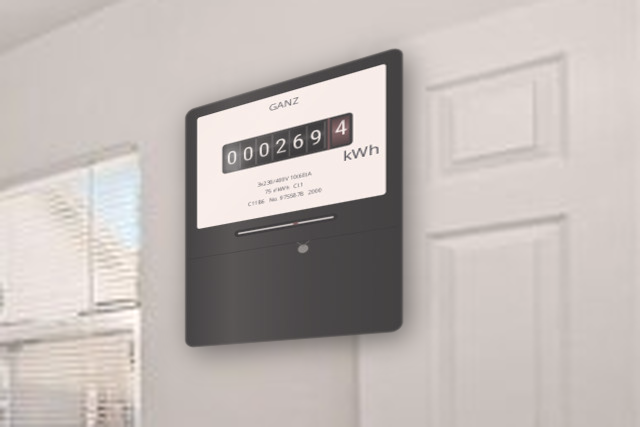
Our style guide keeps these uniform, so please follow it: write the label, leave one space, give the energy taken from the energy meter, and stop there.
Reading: 269.4 kWh
